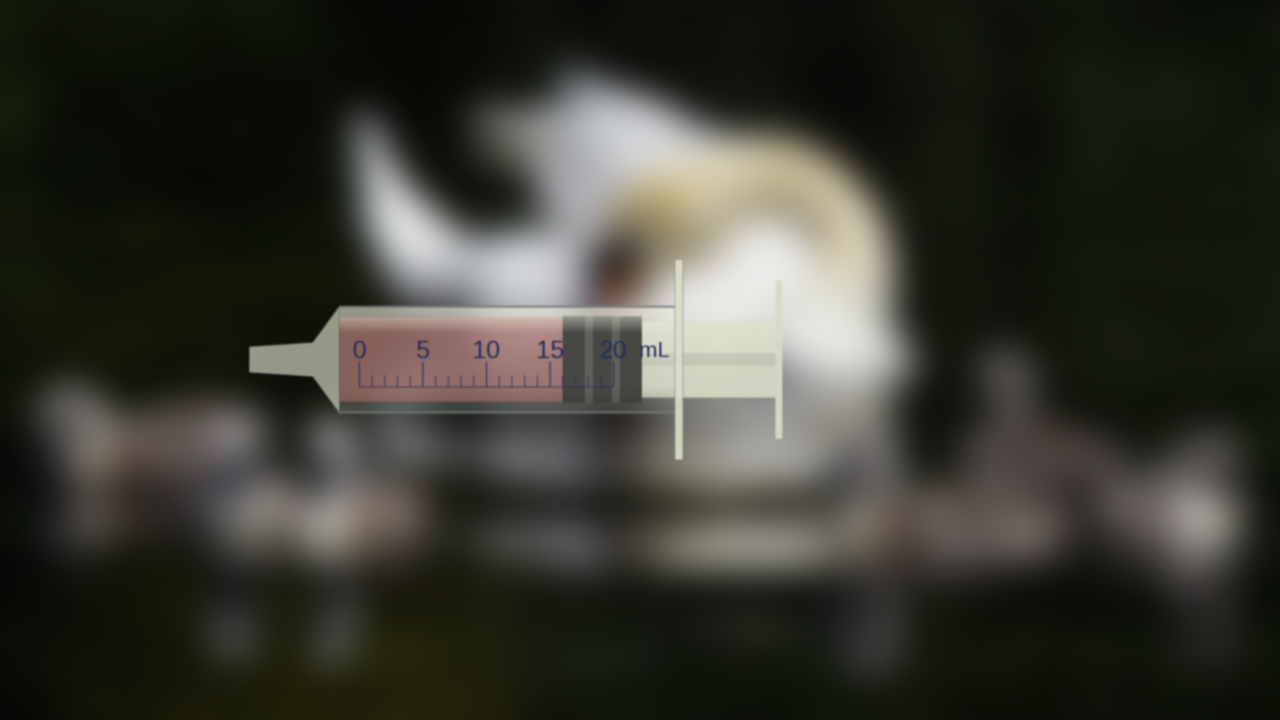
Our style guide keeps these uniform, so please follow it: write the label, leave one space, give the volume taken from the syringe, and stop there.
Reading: 16 mL
